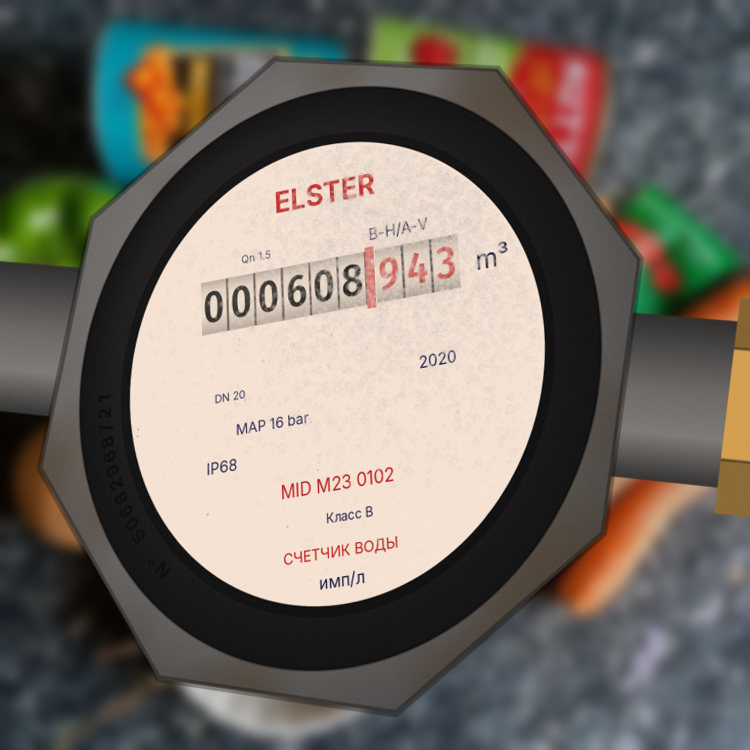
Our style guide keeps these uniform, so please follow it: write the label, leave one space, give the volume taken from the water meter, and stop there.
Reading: 608.943 m³
